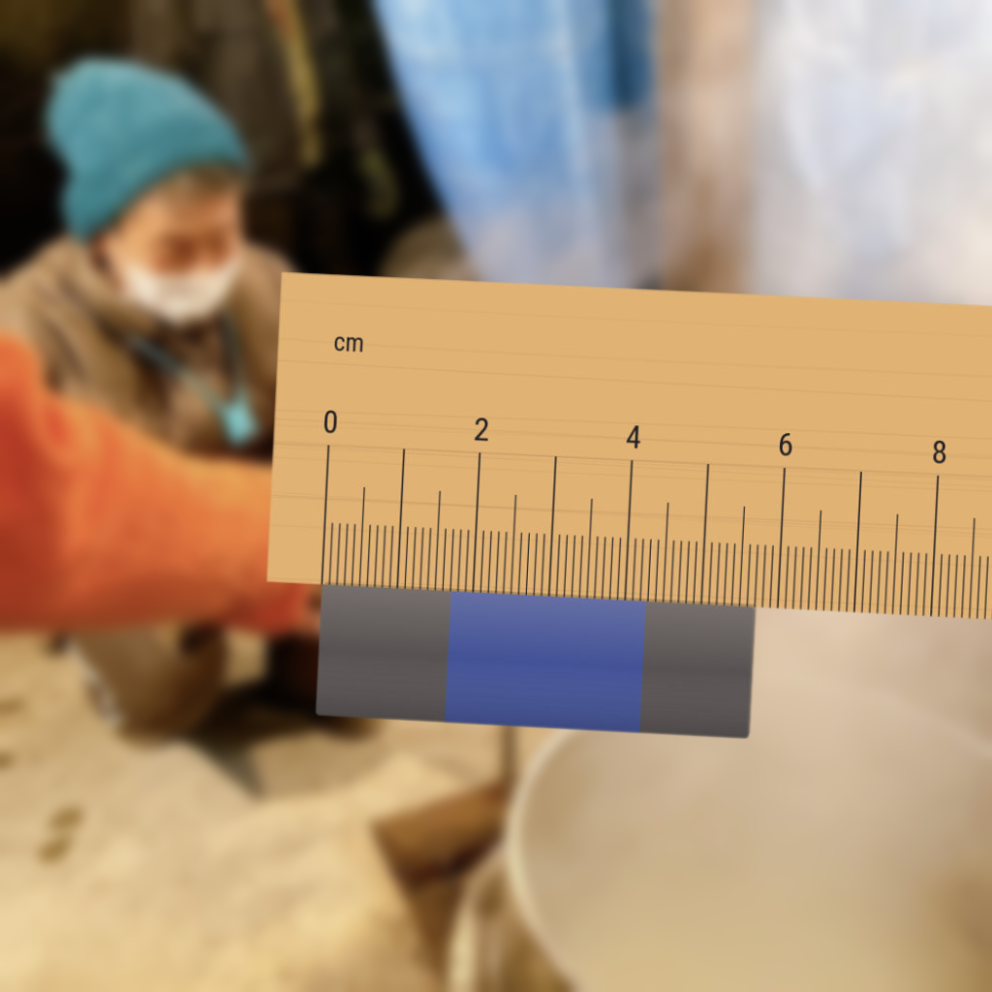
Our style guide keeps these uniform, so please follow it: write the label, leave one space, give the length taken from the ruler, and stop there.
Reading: 5.7 cm
